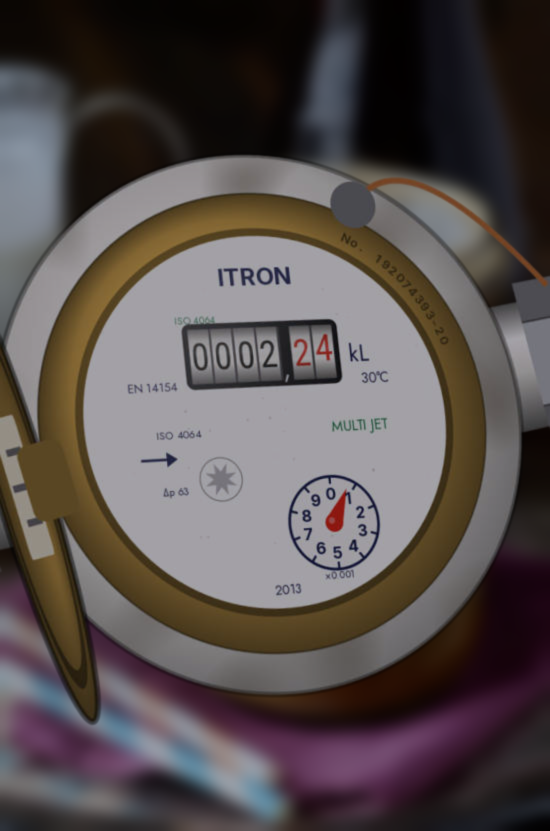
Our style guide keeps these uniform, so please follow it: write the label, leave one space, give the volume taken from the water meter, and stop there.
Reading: 2.240 kL
